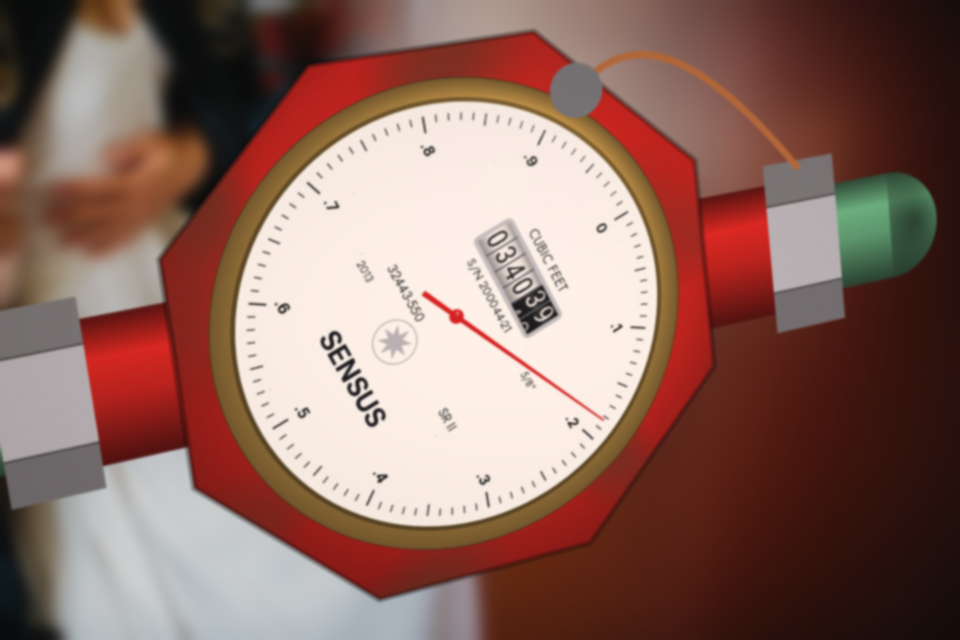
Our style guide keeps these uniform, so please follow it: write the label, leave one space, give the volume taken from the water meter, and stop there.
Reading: 34039.18 ft³
